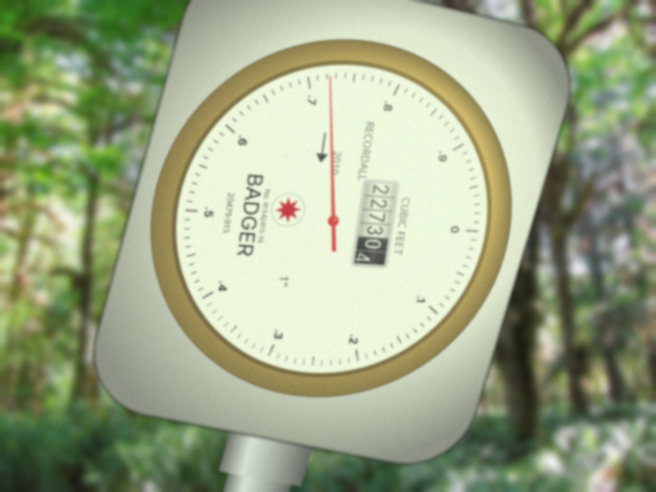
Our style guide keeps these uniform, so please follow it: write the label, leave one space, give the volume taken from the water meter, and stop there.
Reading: 227303.72 ft³
